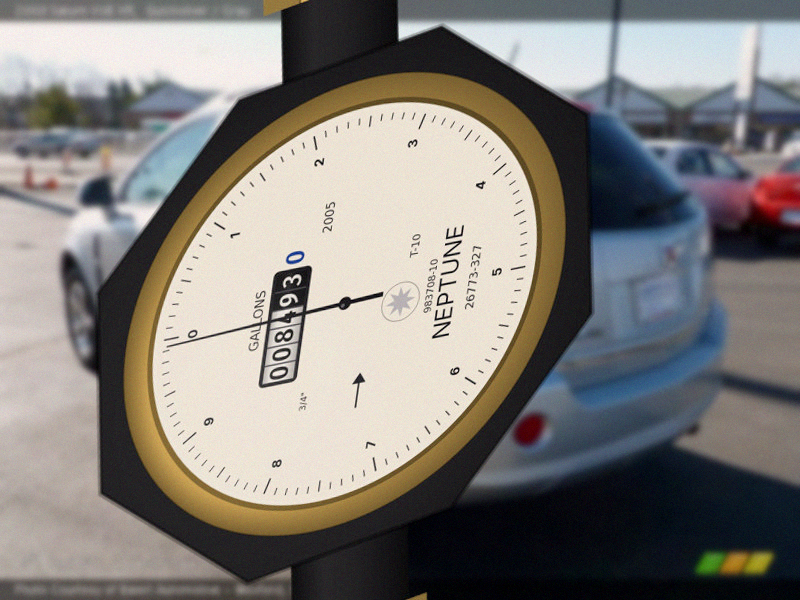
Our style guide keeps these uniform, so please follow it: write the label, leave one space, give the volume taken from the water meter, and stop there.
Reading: 84929.9 gal
